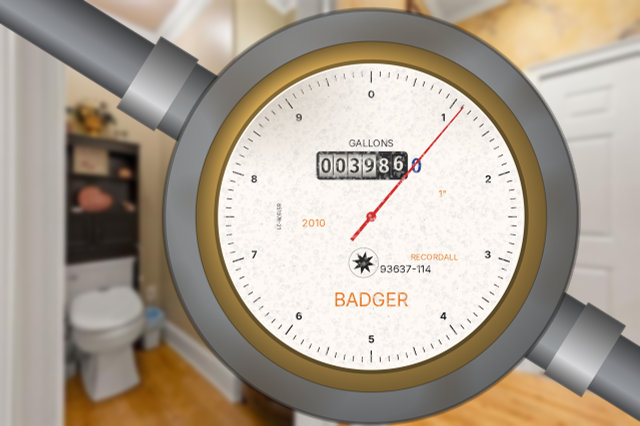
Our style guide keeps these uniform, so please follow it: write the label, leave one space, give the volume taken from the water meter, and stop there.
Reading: 39861.1 gal
